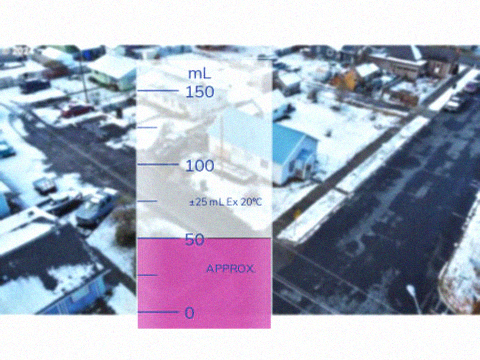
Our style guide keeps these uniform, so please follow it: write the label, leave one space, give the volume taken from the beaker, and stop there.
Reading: 50 mL
